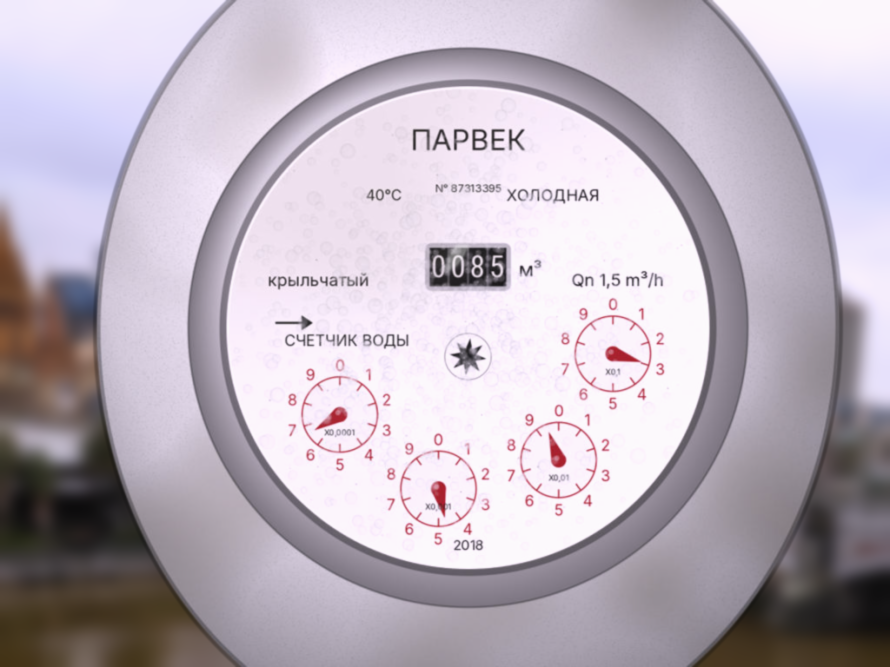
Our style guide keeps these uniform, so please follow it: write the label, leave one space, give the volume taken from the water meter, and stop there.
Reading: 85.2946 m³
